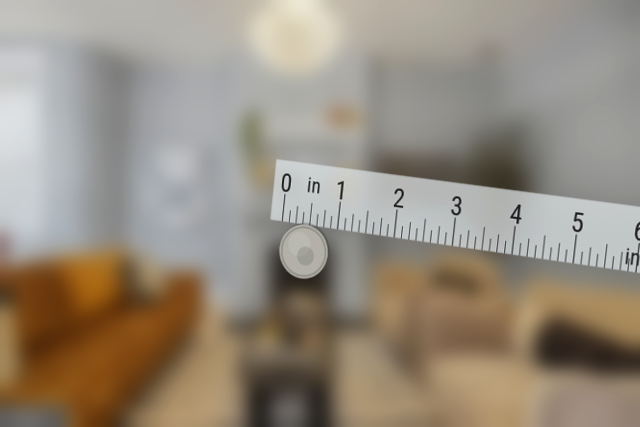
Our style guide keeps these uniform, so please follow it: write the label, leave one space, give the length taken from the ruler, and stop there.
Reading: 0.875 in
